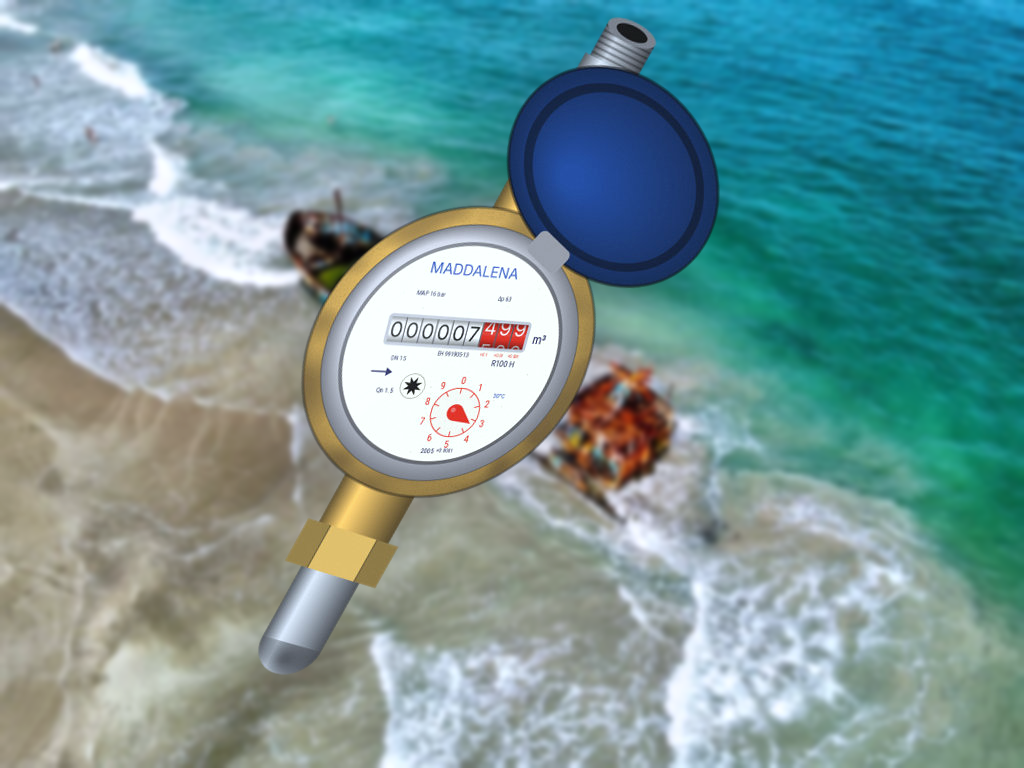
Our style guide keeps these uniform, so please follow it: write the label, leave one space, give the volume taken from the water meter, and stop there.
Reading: 7.4993 m³
